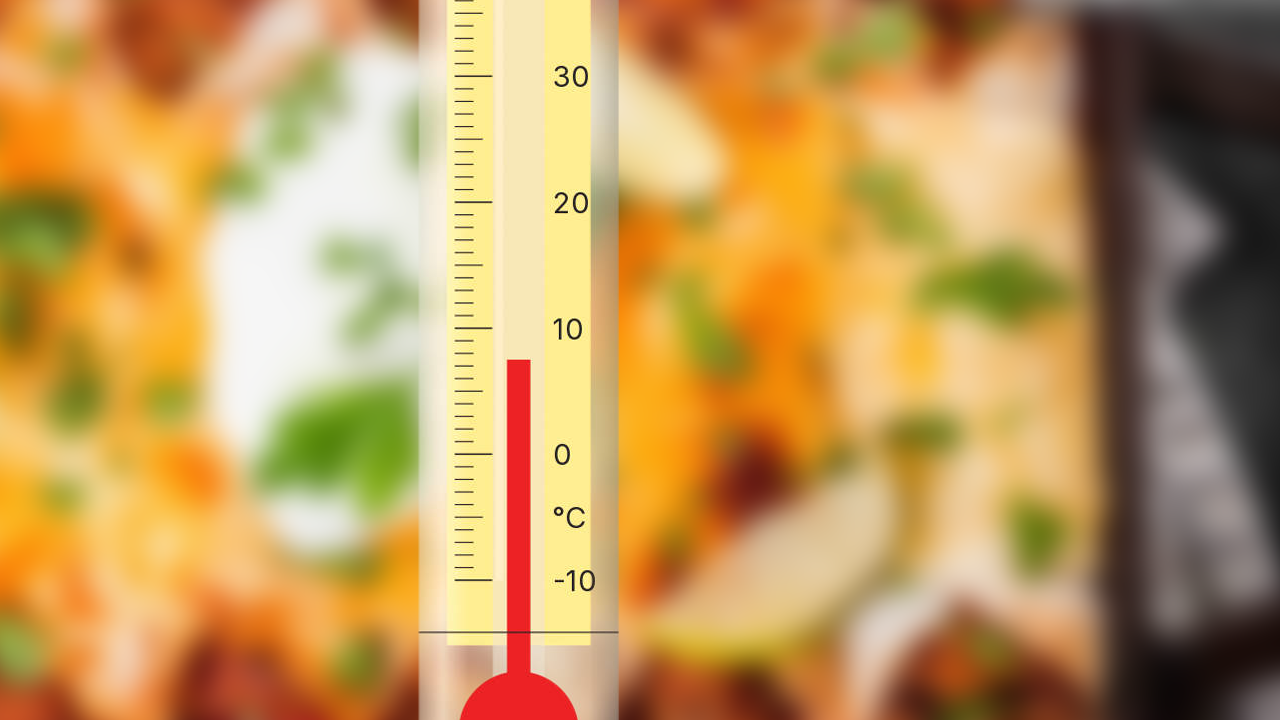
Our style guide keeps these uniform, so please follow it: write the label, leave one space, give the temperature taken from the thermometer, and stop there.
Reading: 7.5 °C
